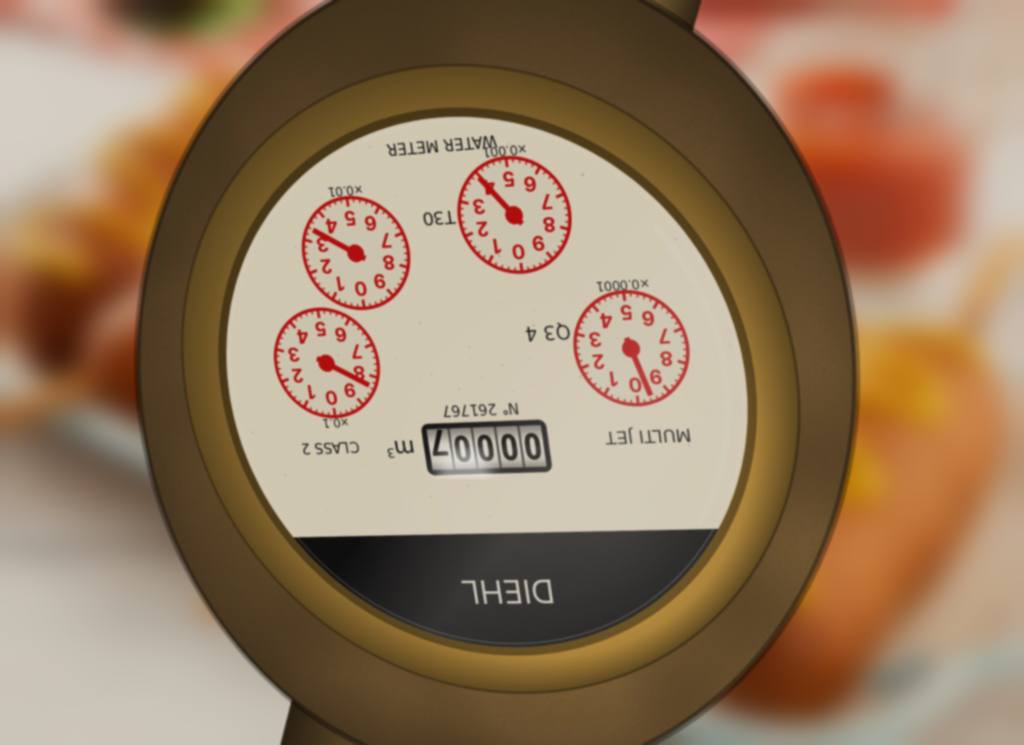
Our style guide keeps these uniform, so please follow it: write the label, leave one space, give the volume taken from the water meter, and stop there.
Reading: 6.8339 m³
